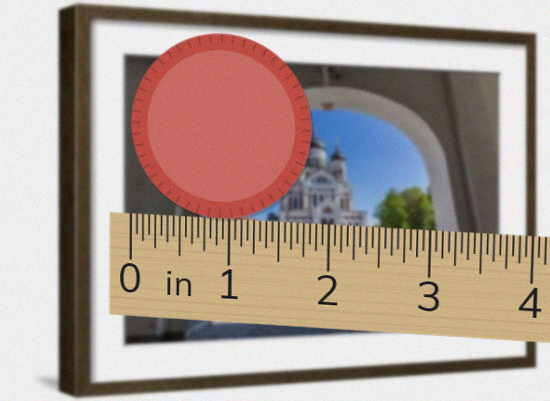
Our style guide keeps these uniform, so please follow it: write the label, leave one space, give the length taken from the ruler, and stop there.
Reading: 1.8125 in
